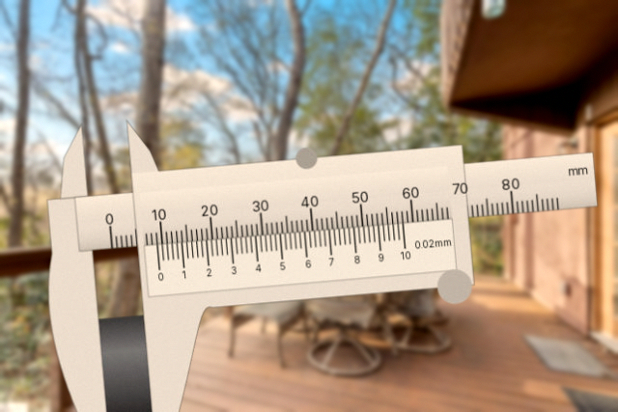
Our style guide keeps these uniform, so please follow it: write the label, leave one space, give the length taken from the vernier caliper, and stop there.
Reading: 9.0 mm
